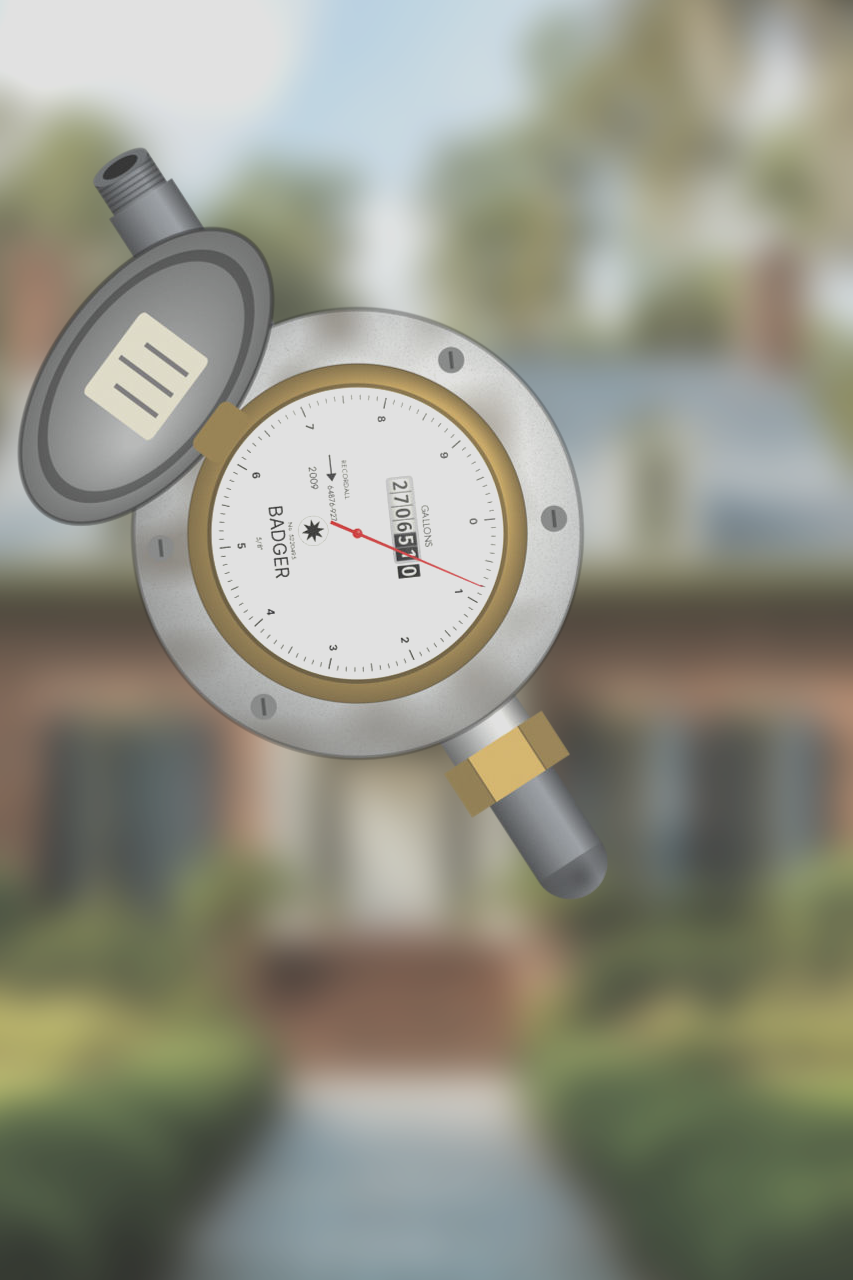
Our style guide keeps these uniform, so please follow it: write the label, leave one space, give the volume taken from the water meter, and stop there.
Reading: 2706510.8 gal
